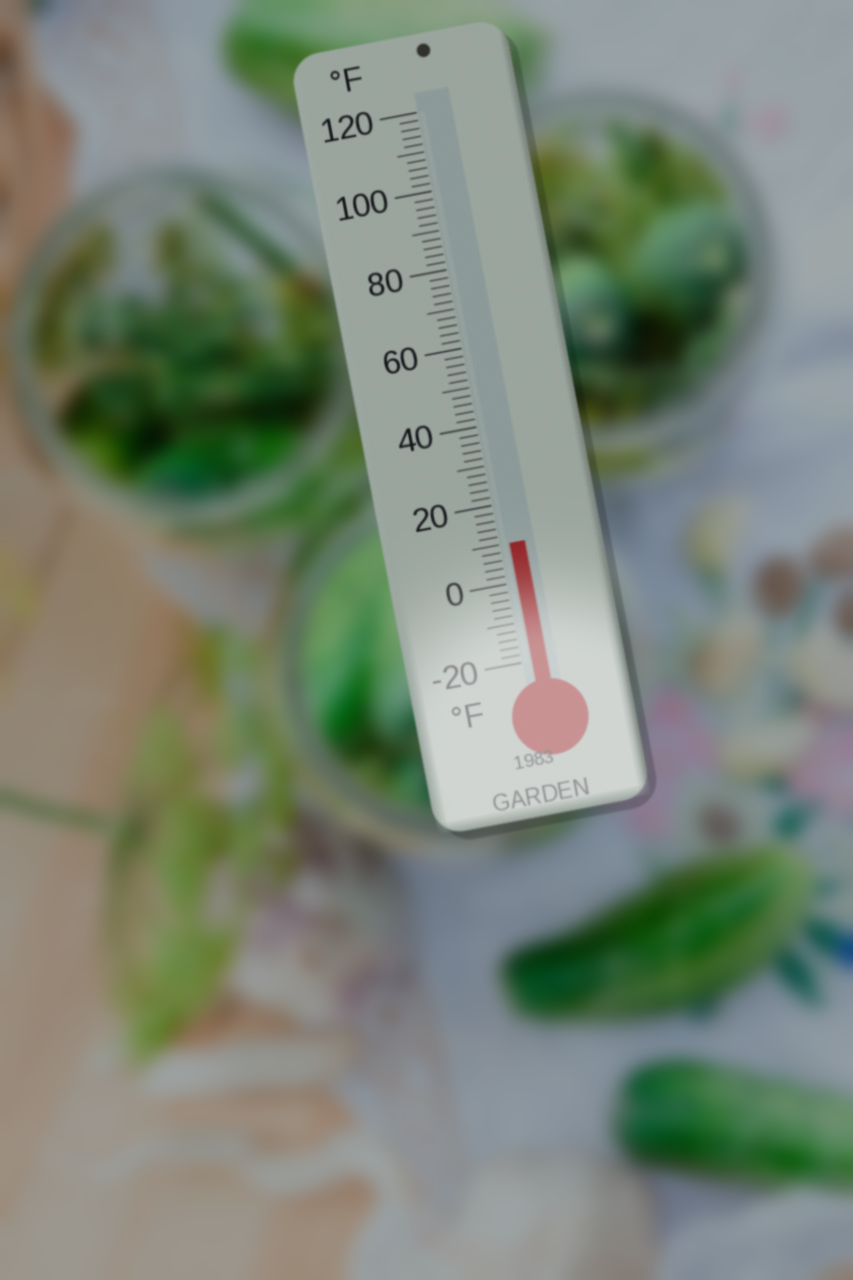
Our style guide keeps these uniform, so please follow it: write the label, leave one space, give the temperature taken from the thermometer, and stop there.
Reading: 10 °F
